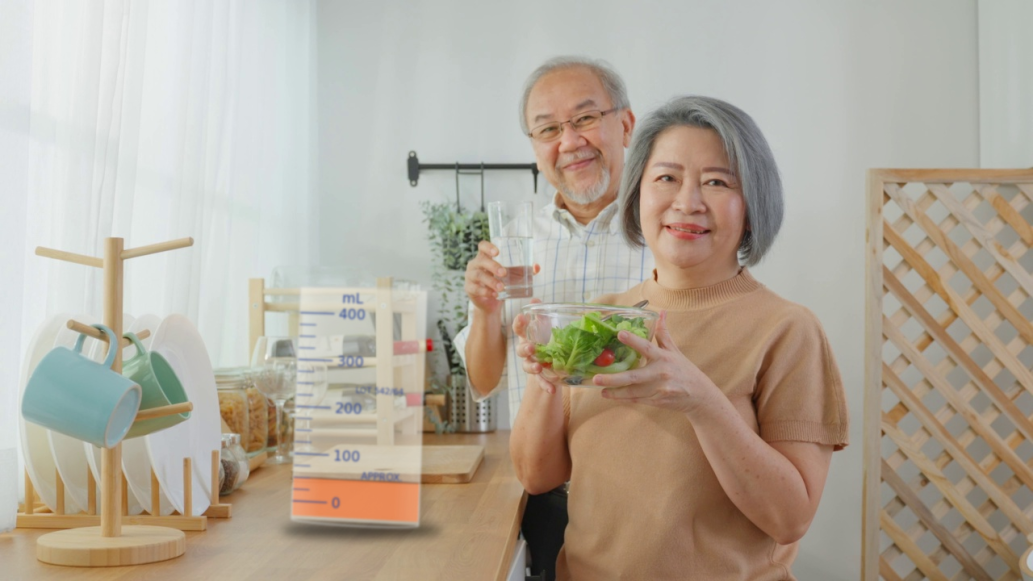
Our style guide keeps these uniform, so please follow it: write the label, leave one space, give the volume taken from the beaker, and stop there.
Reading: 50 mL
